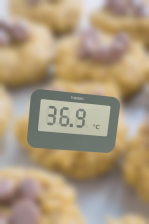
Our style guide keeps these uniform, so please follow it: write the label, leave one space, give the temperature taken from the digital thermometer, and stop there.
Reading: 36.9 °C
